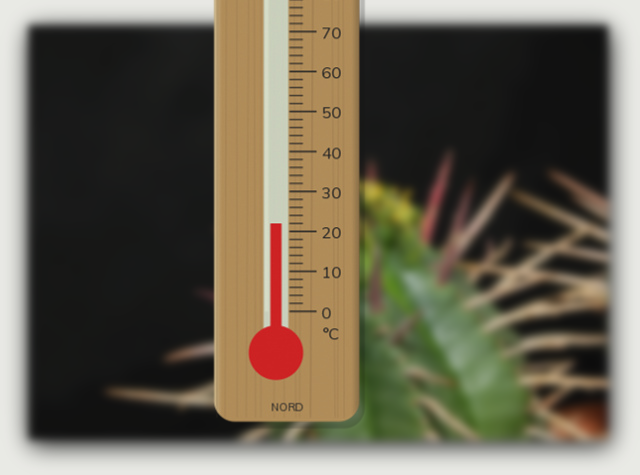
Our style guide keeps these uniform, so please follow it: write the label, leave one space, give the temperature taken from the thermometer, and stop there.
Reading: 22 °C
